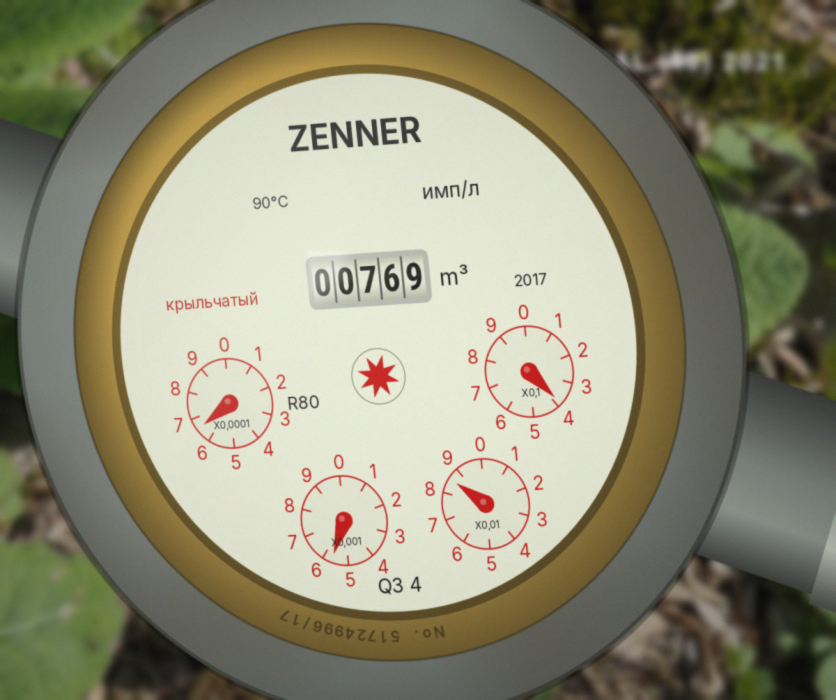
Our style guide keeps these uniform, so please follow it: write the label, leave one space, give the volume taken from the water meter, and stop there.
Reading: 769.3856 m³
